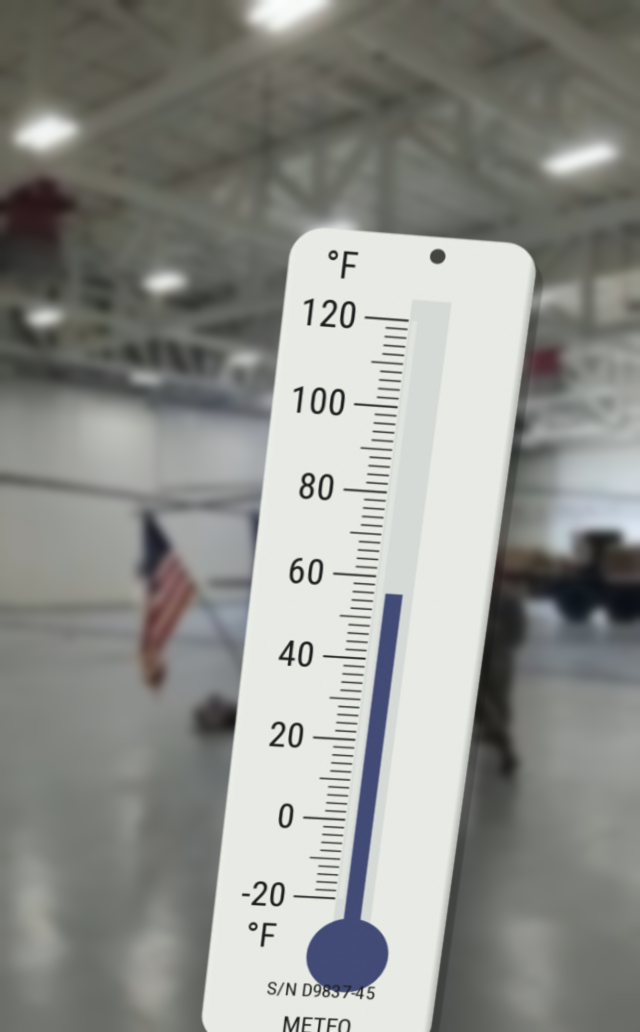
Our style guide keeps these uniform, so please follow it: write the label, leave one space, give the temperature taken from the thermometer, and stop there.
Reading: 56 °F
